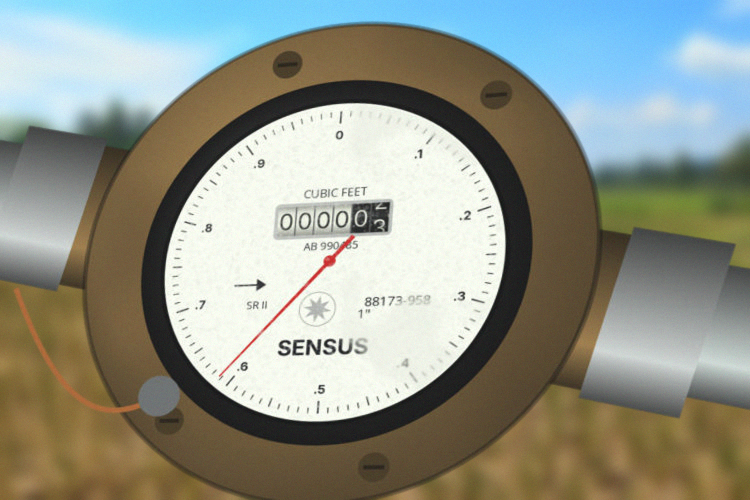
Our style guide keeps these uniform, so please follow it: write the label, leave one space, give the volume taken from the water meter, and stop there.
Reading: 2.61 ft³
